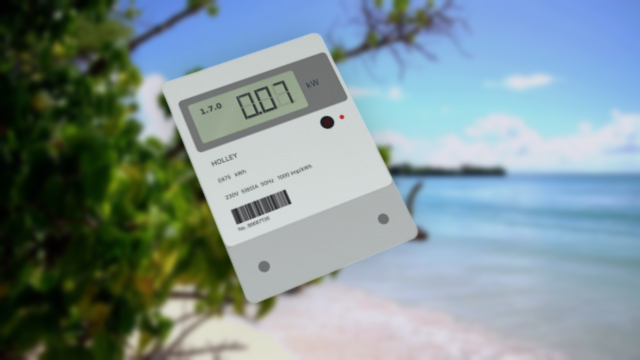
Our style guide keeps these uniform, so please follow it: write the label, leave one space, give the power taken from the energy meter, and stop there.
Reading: 0.07 kW
